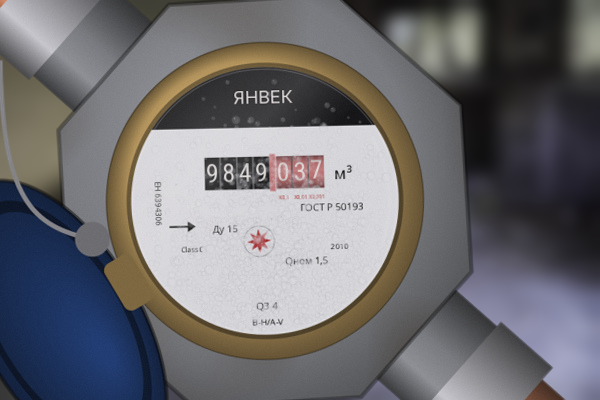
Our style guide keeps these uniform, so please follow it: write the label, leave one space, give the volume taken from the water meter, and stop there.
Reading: 9849.037 m³
